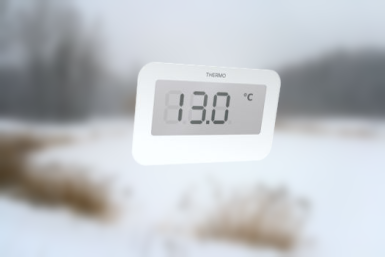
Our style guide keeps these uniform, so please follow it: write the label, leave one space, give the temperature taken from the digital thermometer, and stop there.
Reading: 13.0 °C
